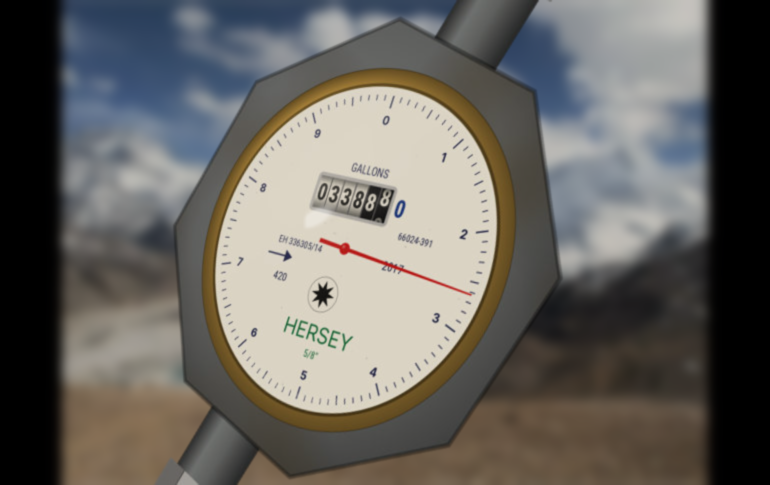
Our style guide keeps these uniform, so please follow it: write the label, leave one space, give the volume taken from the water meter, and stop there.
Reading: 338882.6 gal
